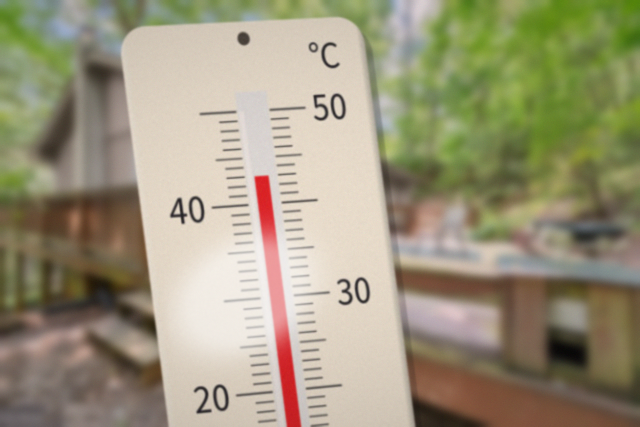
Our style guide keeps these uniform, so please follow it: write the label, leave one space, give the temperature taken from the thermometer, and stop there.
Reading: 43 °C
